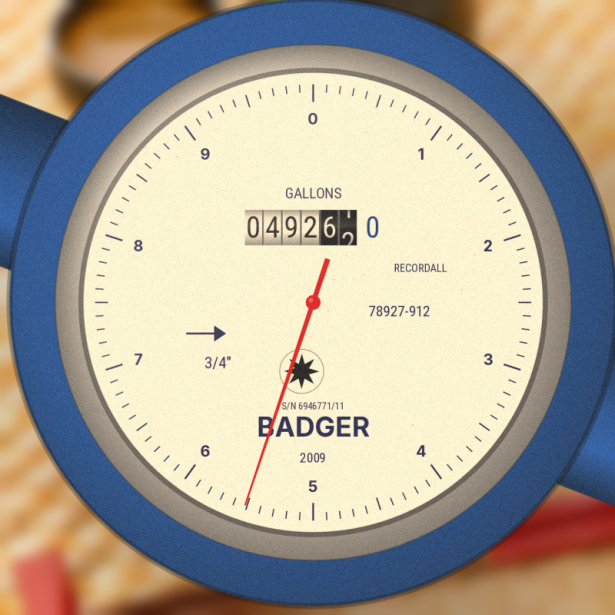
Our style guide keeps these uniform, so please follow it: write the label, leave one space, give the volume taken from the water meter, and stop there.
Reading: 492615.5 gal
